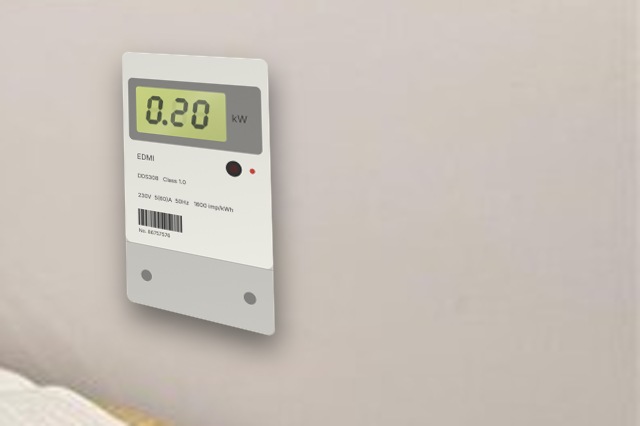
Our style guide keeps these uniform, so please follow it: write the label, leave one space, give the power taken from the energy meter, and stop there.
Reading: 0.20 kW
